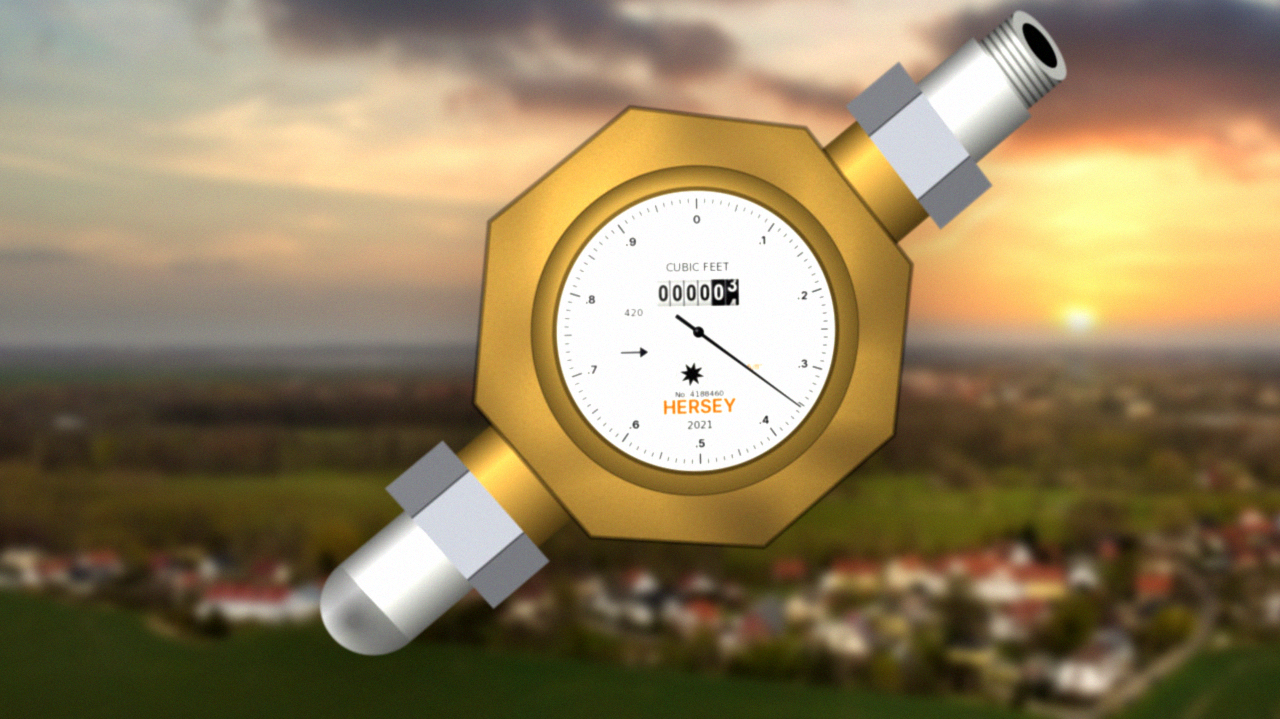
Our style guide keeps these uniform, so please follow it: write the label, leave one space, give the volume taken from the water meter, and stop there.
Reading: 3.35 ft³
